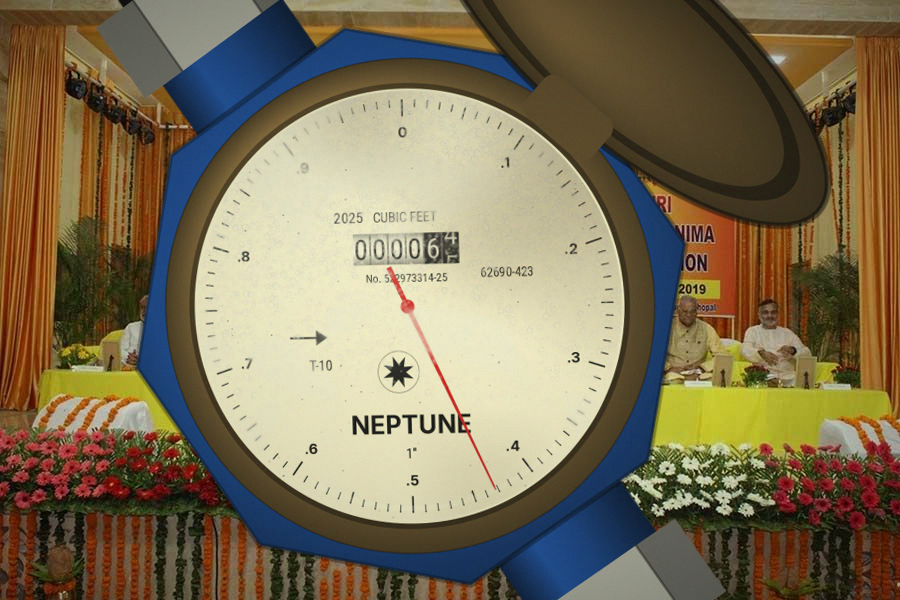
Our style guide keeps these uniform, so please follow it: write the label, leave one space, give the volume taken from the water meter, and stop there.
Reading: 64.43 ft³
